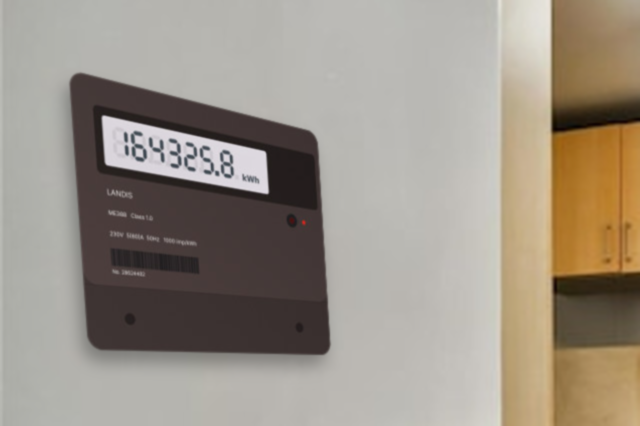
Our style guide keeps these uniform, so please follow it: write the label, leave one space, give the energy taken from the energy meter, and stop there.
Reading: 164325.8 kWh
